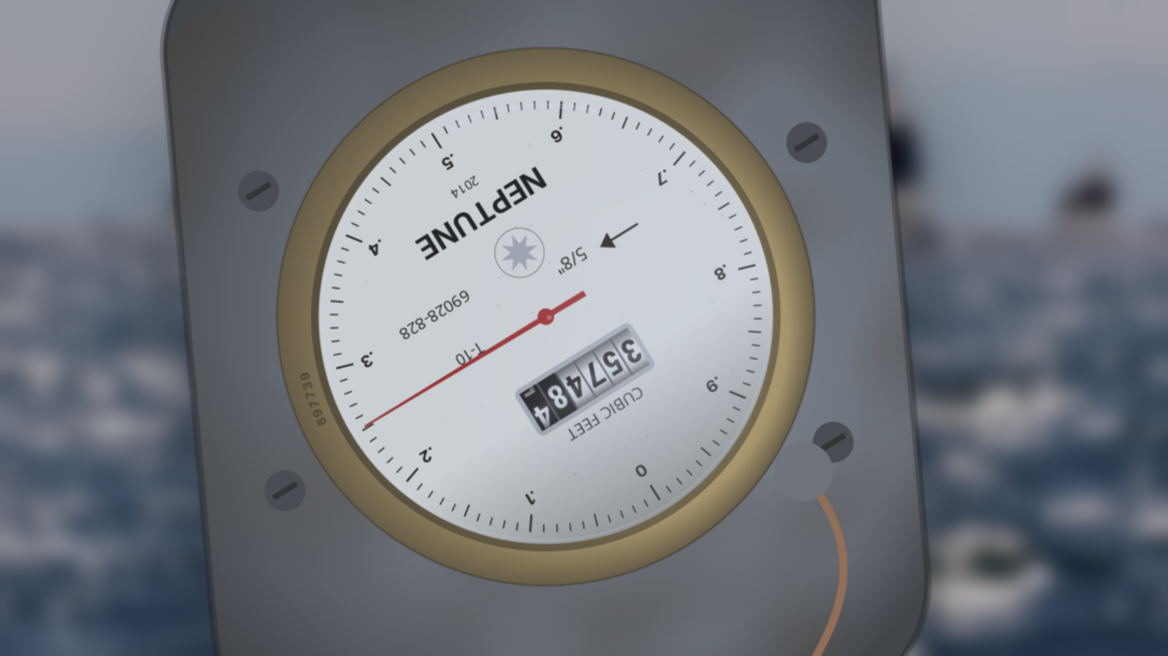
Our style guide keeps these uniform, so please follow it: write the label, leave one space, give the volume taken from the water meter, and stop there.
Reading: 357484.25 ft³
